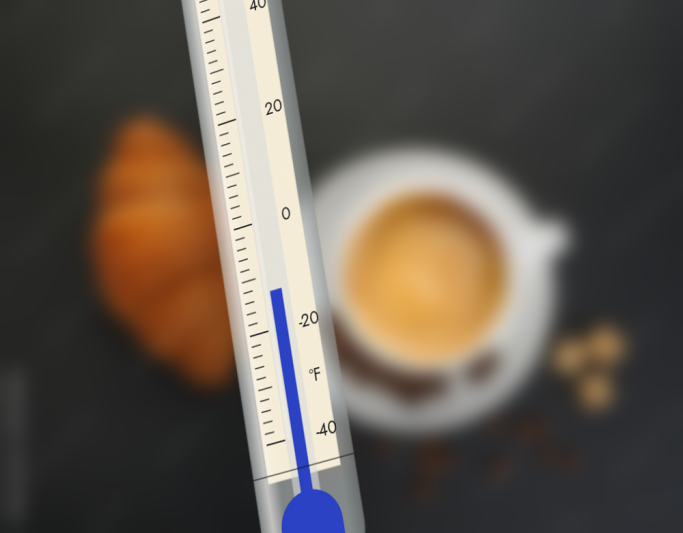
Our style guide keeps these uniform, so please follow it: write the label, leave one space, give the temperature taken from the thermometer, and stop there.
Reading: -13 °F
